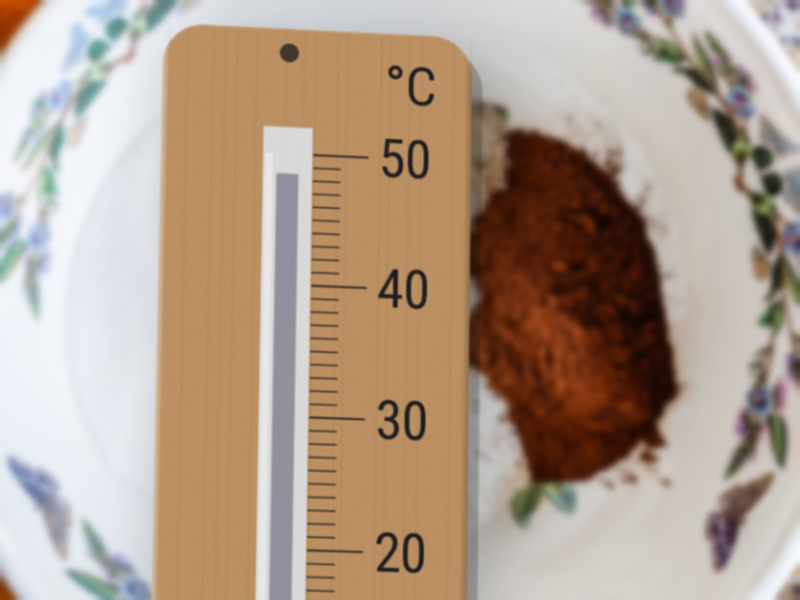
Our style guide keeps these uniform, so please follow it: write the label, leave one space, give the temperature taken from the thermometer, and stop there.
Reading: 48.5 °C
